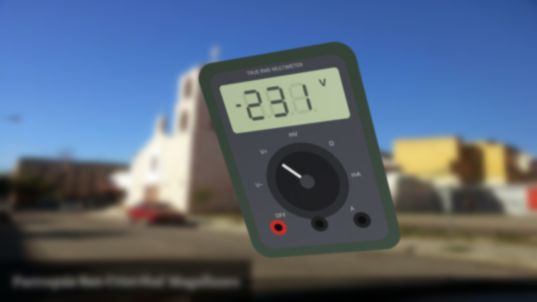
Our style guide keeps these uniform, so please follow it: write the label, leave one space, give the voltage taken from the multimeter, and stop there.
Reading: -231 V
